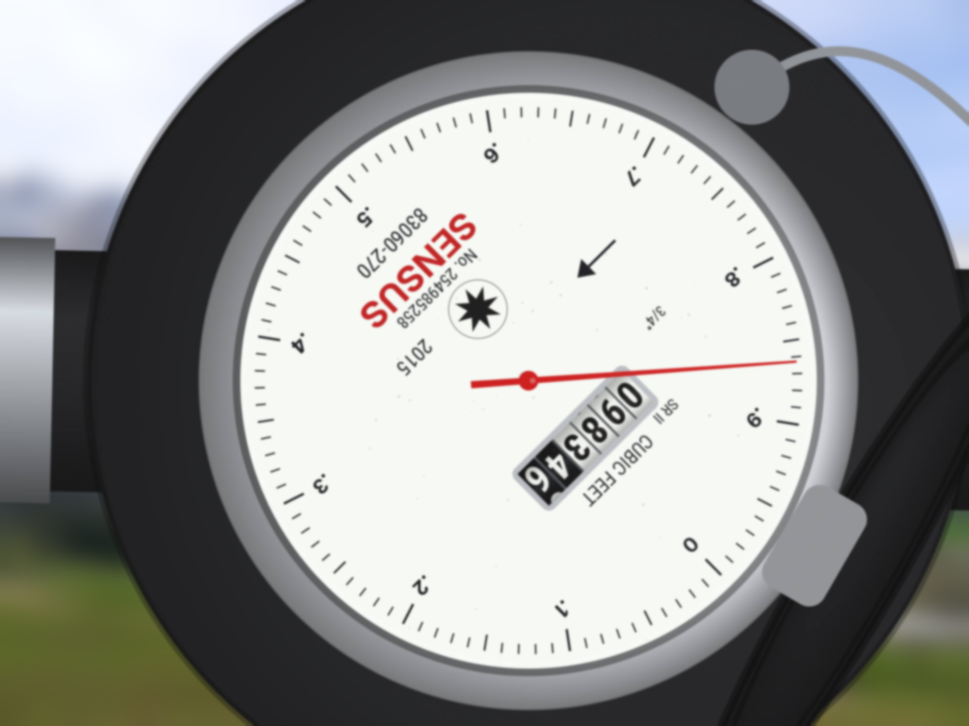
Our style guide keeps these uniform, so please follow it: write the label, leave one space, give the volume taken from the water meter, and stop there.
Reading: 98345.86 ft³
